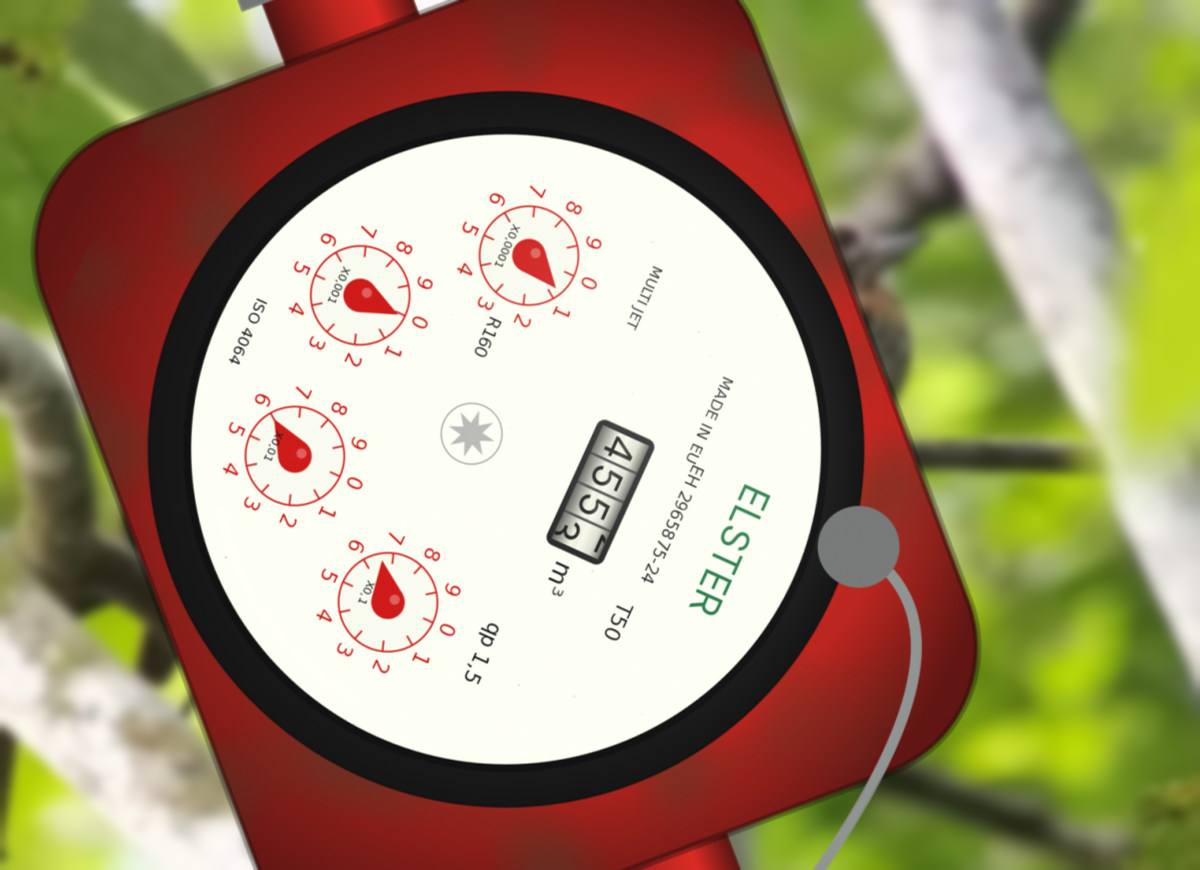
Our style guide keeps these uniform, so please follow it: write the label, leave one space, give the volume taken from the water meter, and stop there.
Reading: 4552.6600 m³
